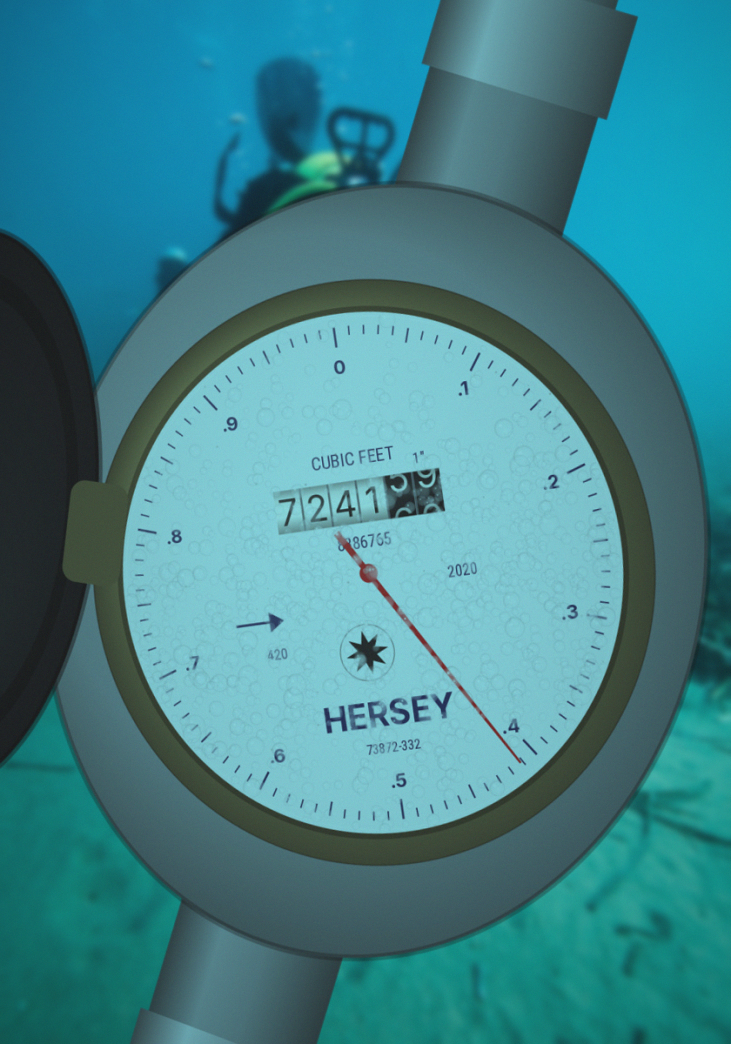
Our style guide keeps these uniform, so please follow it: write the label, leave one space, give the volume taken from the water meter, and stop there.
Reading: 724159.41 ft³
